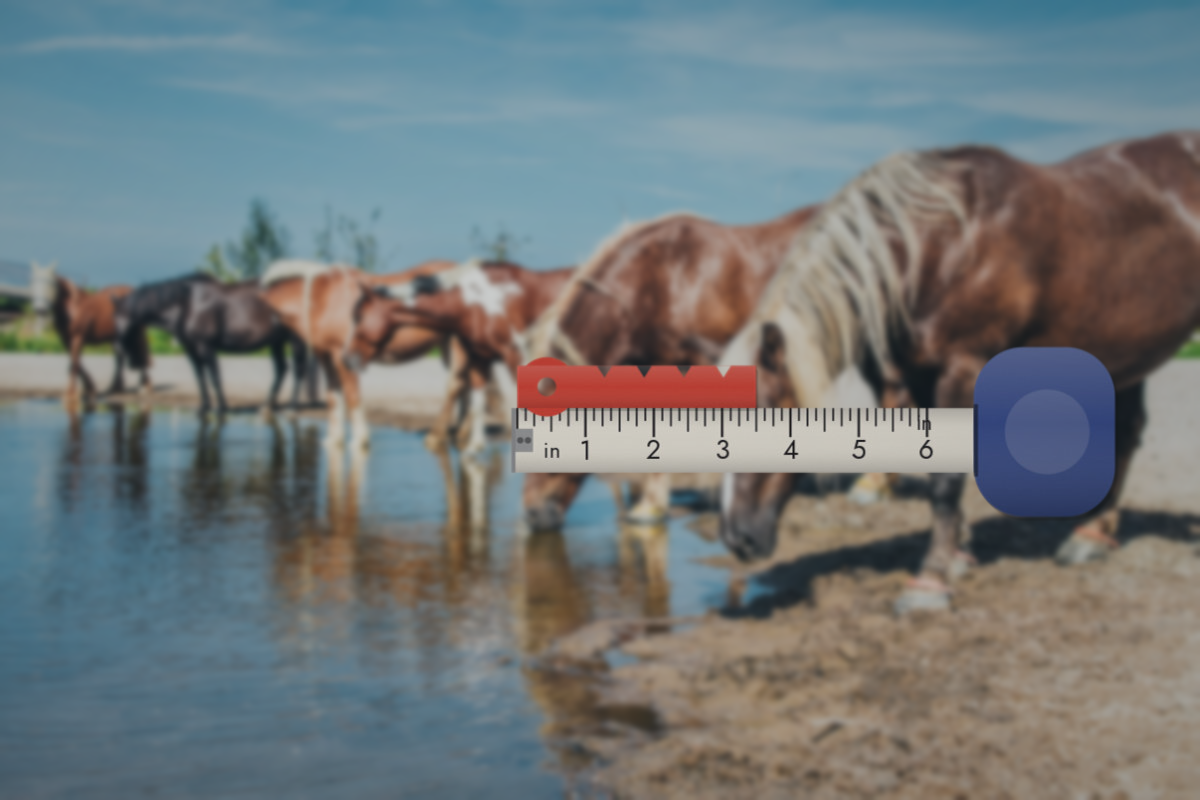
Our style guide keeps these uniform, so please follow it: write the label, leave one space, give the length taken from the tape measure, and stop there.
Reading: 3.5 in
